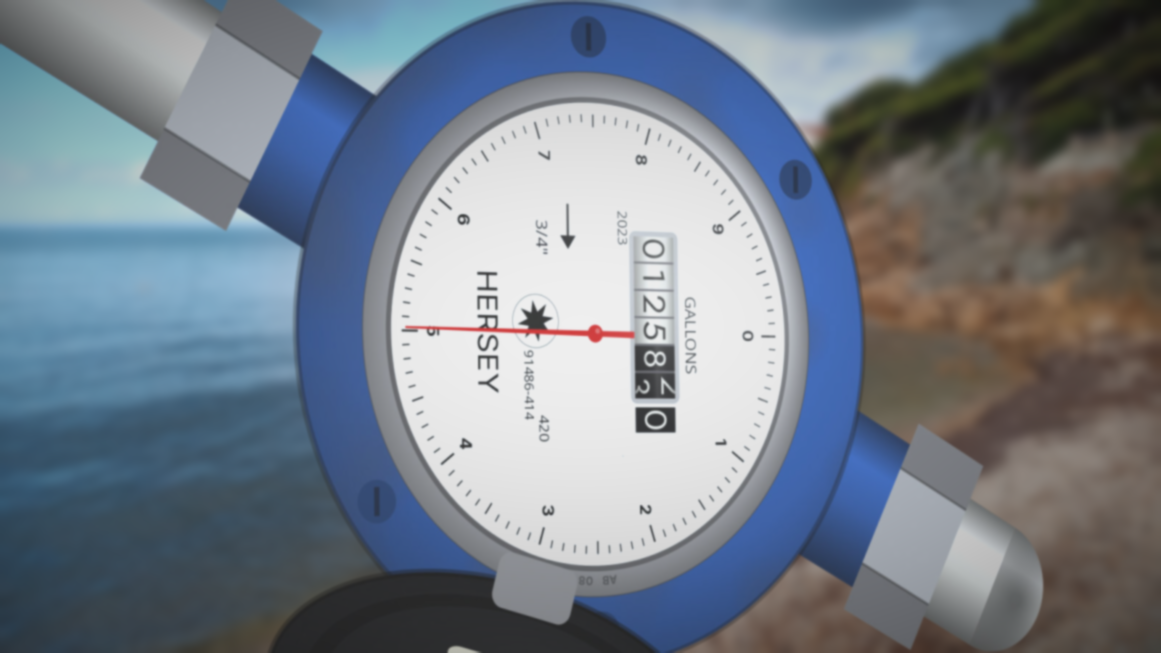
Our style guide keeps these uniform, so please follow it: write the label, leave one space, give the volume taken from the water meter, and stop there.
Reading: 125825.0 gal
